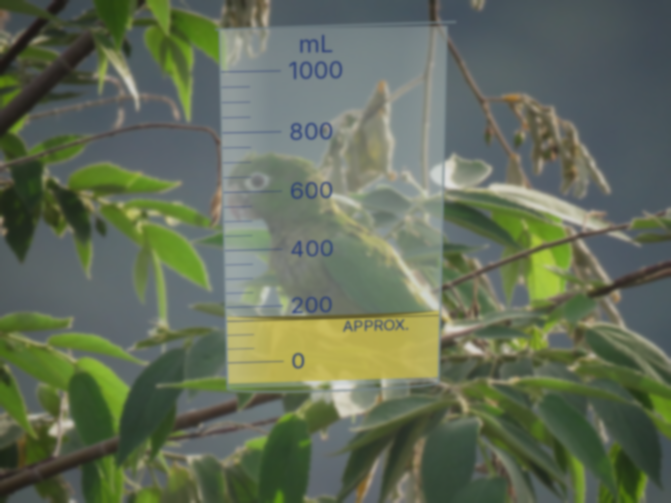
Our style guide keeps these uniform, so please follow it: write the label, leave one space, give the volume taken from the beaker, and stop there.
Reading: 150 mL
